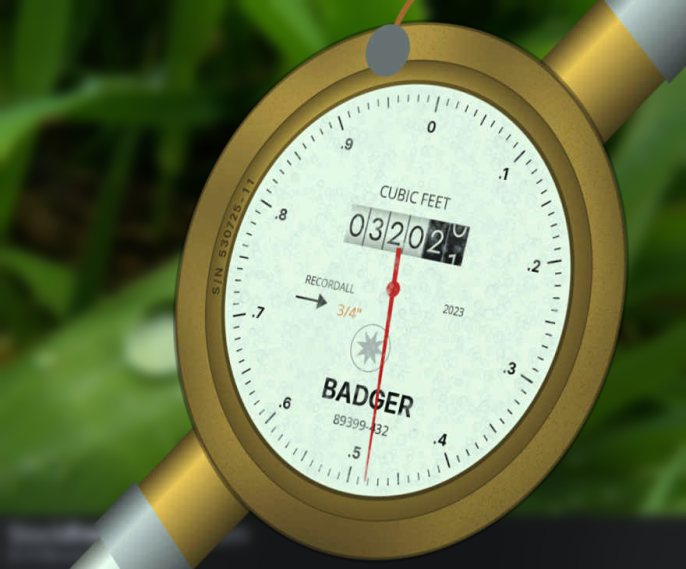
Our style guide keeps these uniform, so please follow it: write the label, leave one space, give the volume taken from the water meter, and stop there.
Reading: 32020.48 ft³
